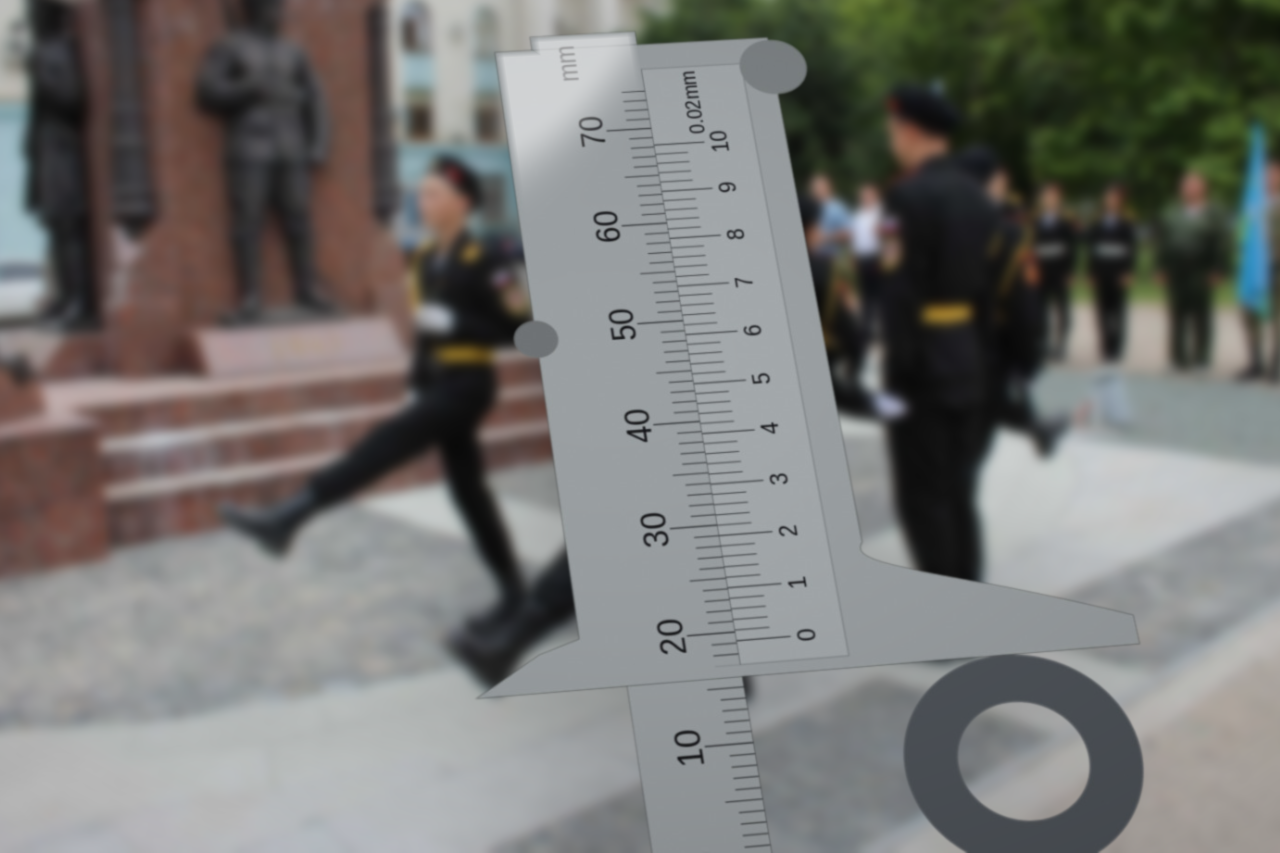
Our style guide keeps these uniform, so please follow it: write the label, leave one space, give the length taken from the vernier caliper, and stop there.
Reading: 19.2 mm
